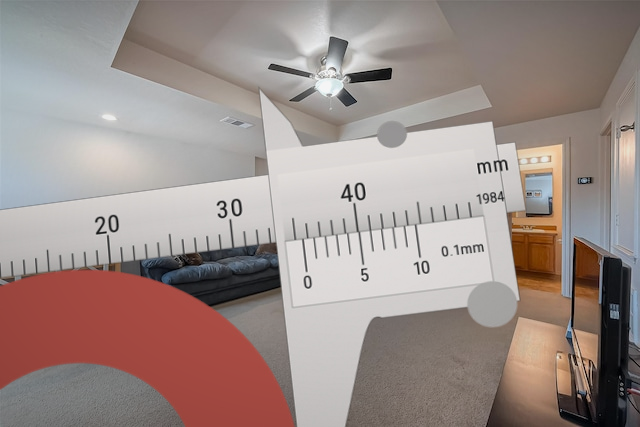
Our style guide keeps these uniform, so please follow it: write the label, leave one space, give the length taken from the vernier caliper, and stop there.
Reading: 35.6 mm
